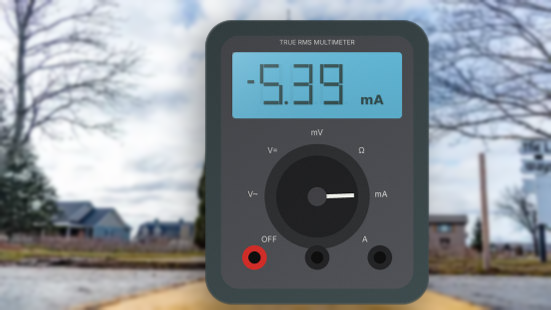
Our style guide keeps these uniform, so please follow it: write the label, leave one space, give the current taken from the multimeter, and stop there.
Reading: -5.39 mA
